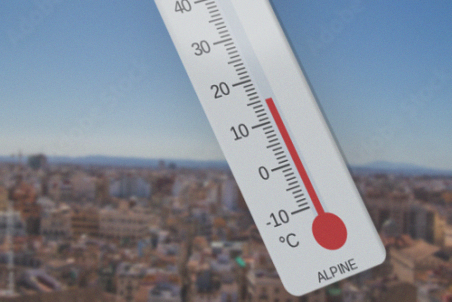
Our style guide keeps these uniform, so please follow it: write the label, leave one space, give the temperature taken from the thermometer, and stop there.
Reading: 15 °C
